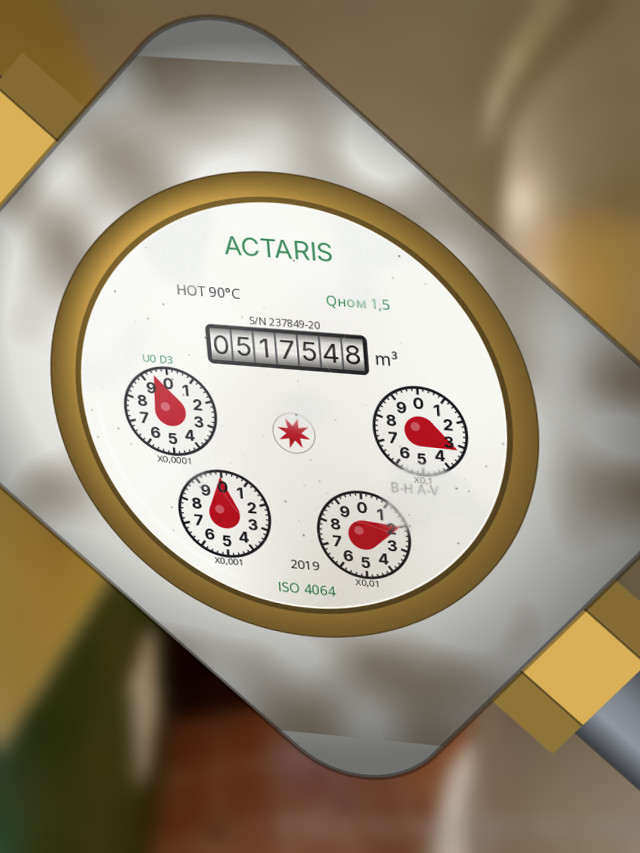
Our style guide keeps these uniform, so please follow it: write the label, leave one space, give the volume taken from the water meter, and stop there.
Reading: 517548.3199 m³
